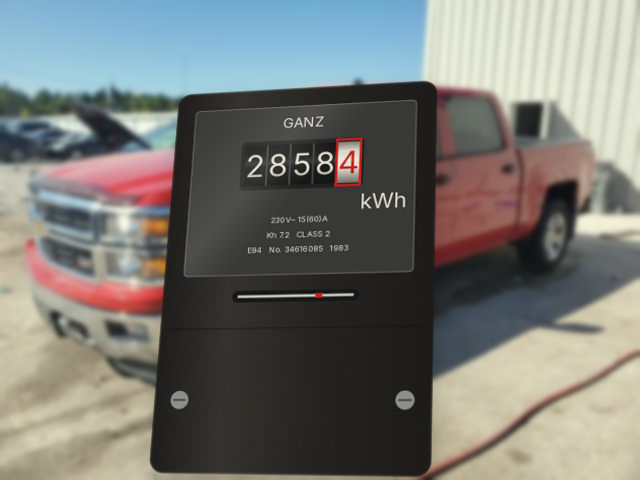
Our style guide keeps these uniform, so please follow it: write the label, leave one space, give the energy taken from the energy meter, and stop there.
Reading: 2858.4 kWh
